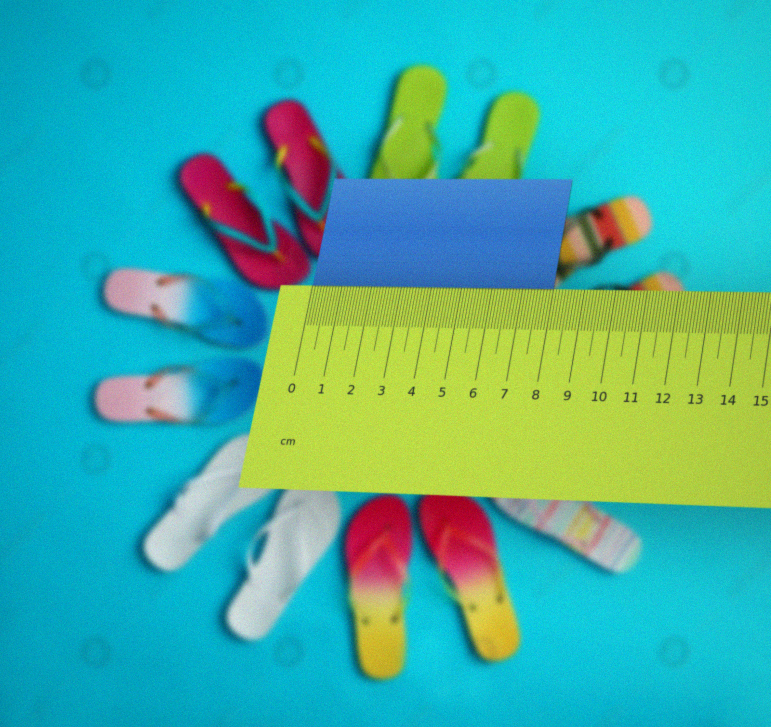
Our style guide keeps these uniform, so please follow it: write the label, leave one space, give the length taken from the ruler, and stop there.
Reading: 8 cm
